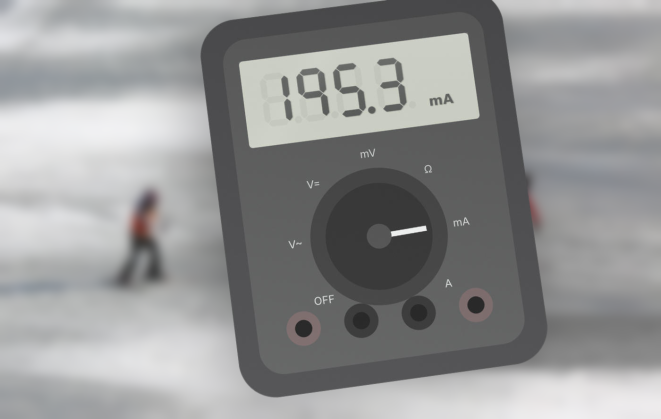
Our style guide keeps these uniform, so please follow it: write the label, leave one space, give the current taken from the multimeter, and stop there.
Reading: 195.3 mA
